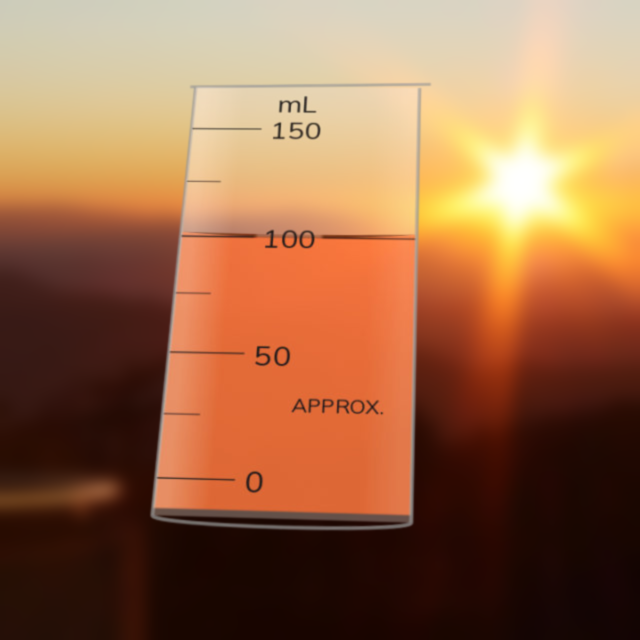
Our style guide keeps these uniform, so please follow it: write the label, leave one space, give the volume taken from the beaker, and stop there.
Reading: 100 mL
